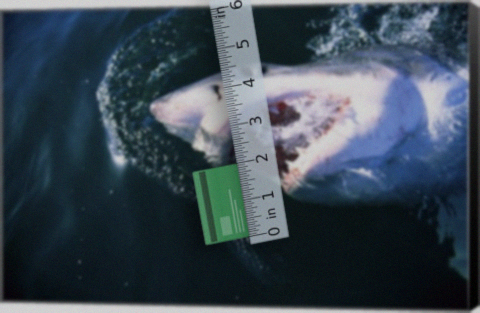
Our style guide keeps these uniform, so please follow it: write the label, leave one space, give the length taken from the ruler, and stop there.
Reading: 2 in
